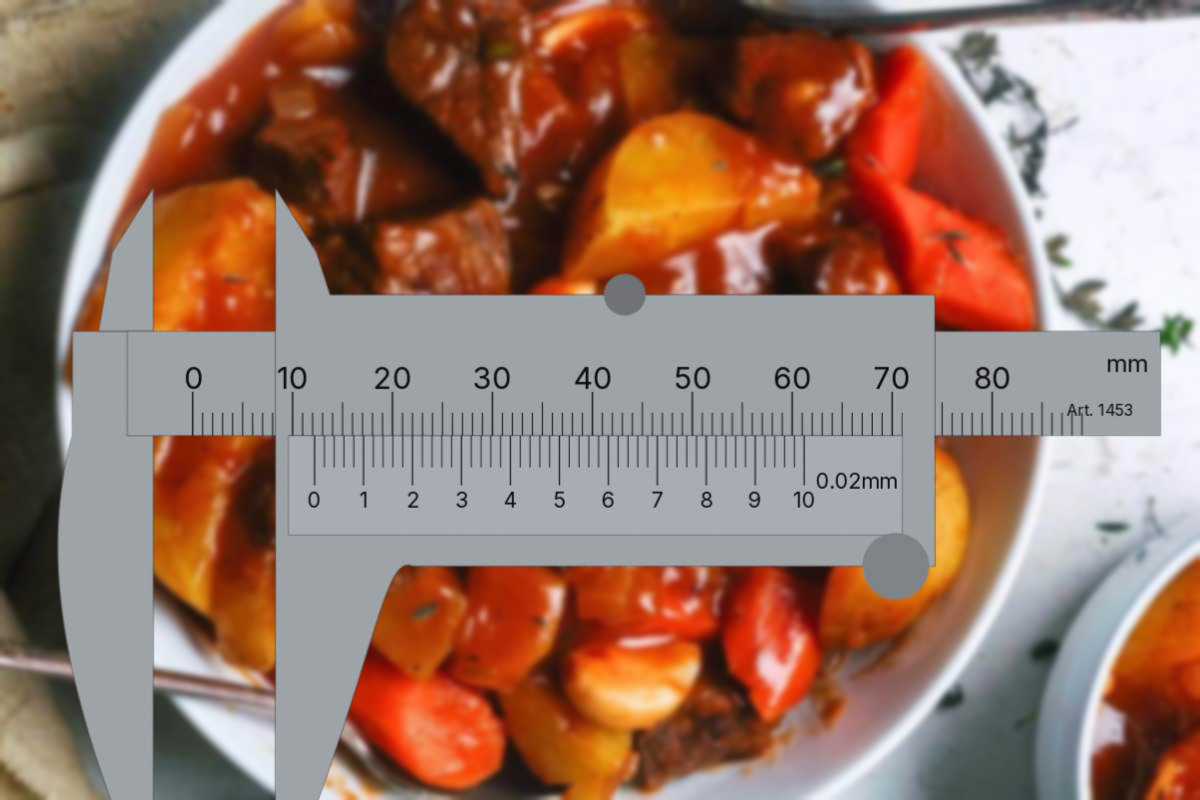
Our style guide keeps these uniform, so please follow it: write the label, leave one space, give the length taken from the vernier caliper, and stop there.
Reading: 12.2 mm
